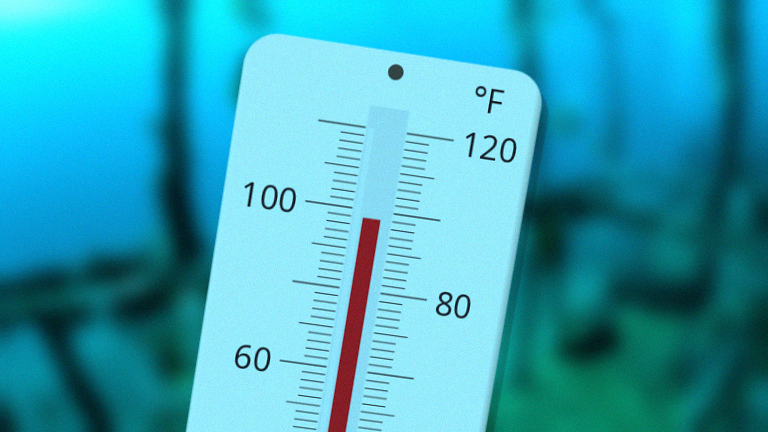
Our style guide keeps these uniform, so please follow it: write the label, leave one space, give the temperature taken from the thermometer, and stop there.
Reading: 98 °F
